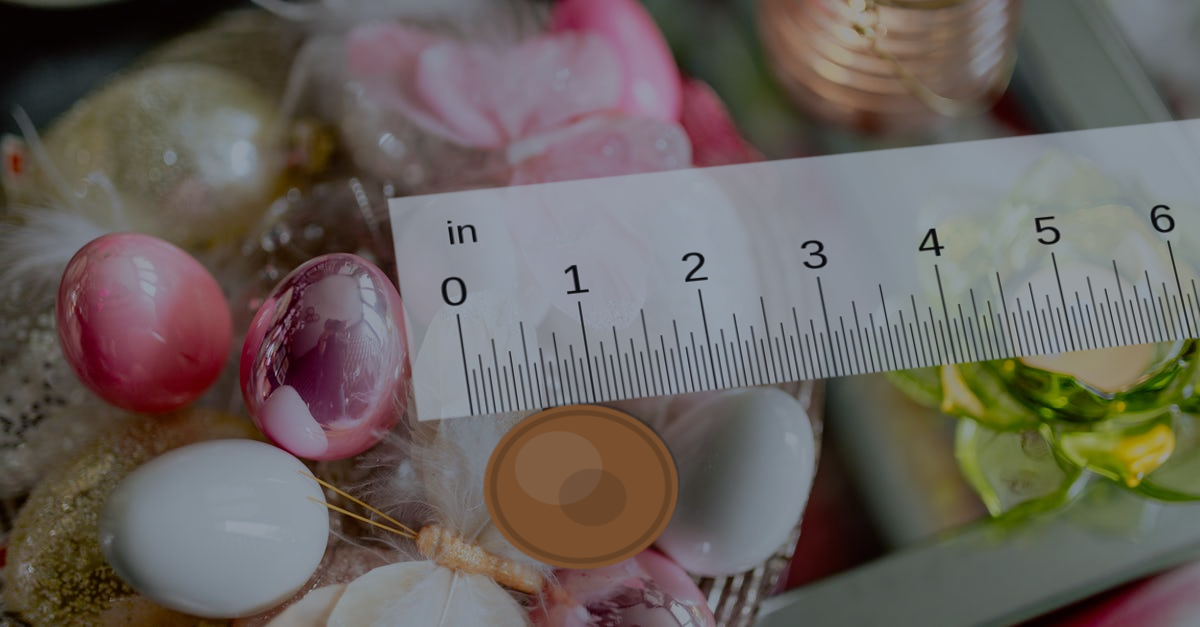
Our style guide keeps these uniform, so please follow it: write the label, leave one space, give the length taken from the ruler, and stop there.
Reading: 1.5625 in
